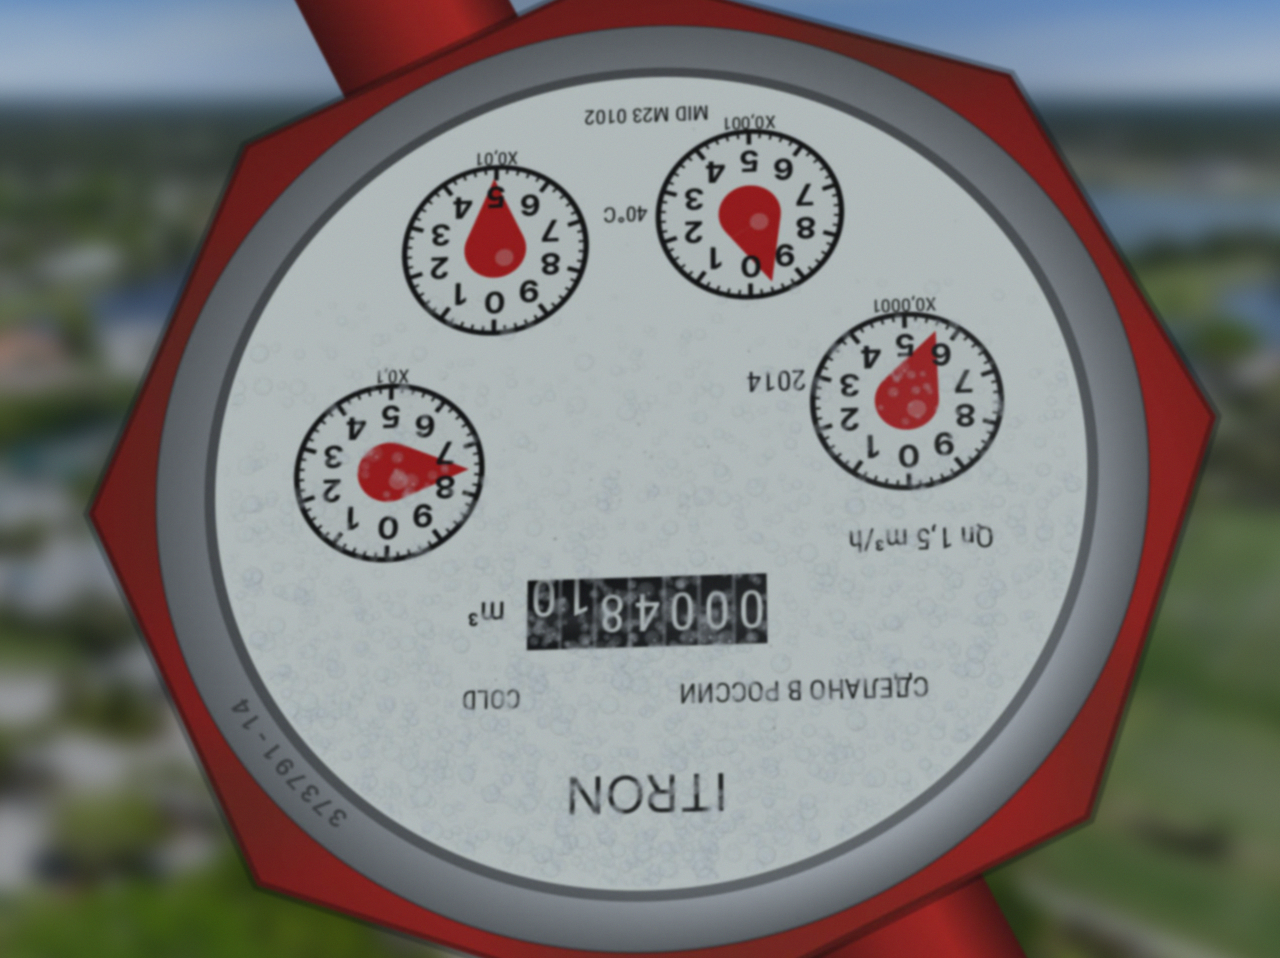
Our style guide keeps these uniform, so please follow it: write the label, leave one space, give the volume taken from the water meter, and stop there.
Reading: 4809.7495 m³
